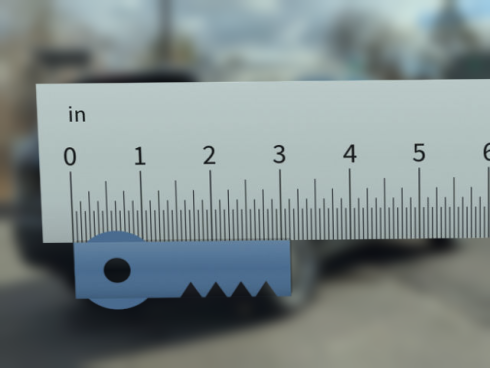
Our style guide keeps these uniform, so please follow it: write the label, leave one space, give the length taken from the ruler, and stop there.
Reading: 3.125 in
